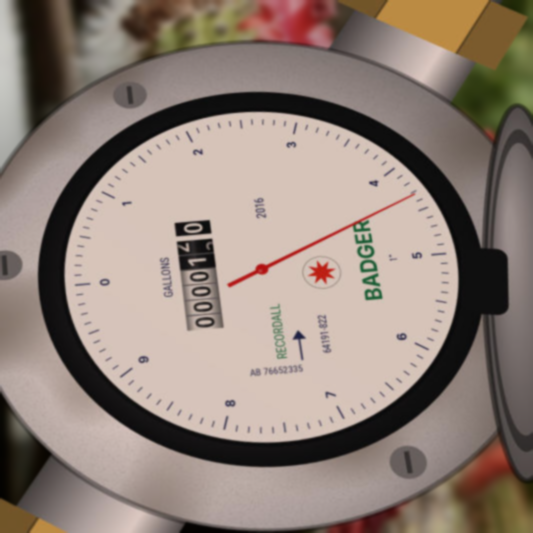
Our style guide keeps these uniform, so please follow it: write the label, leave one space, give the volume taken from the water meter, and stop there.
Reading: 124.3 gal
